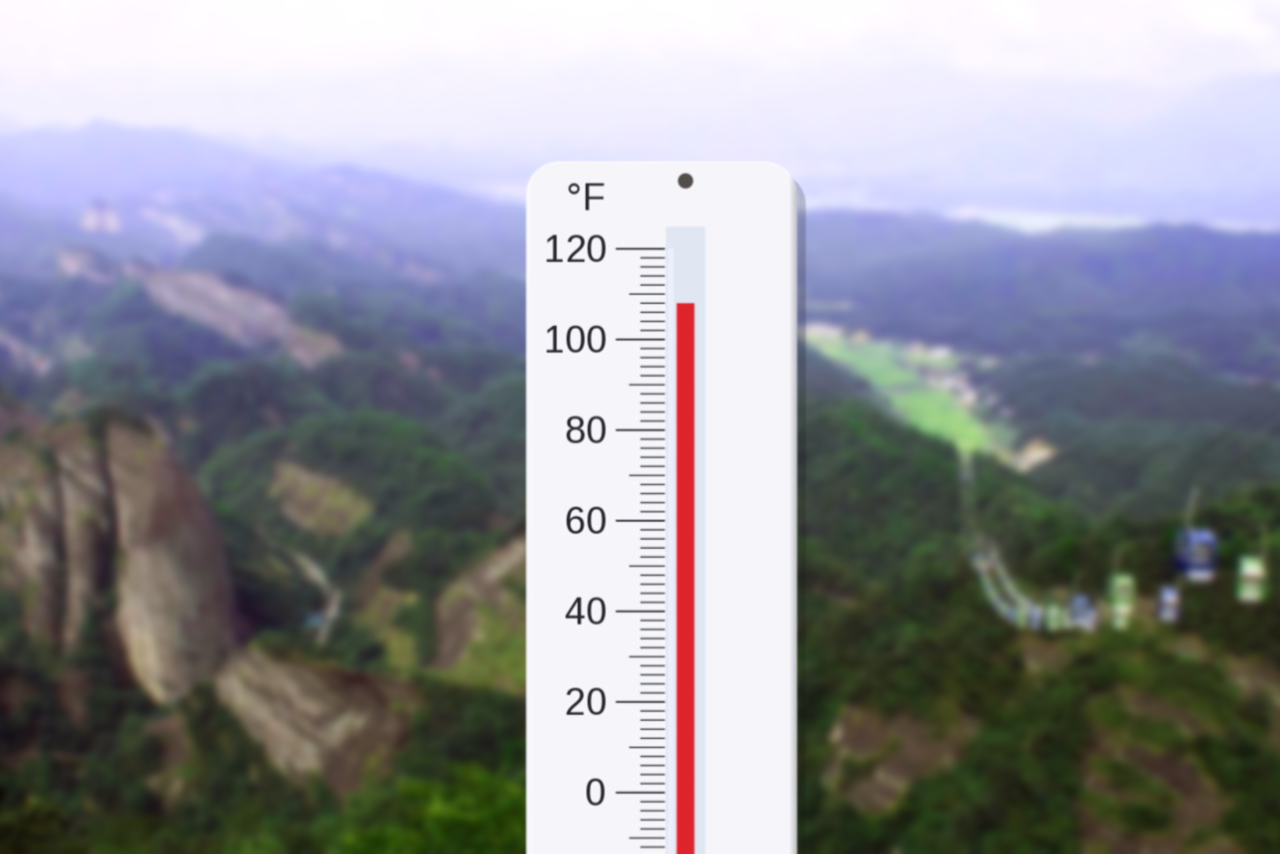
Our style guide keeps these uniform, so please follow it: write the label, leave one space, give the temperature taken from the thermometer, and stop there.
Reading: 108 °F
